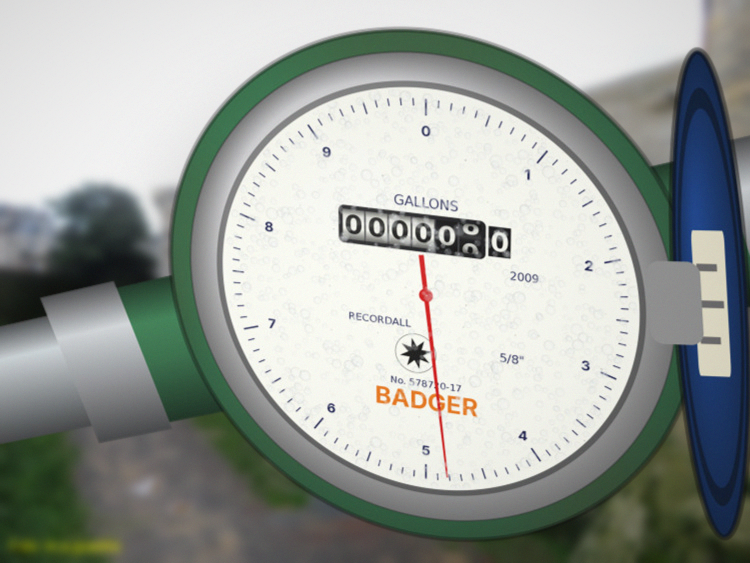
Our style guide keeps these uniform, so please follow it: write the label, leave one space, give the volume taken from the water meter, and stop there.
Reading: 84.8 gal
